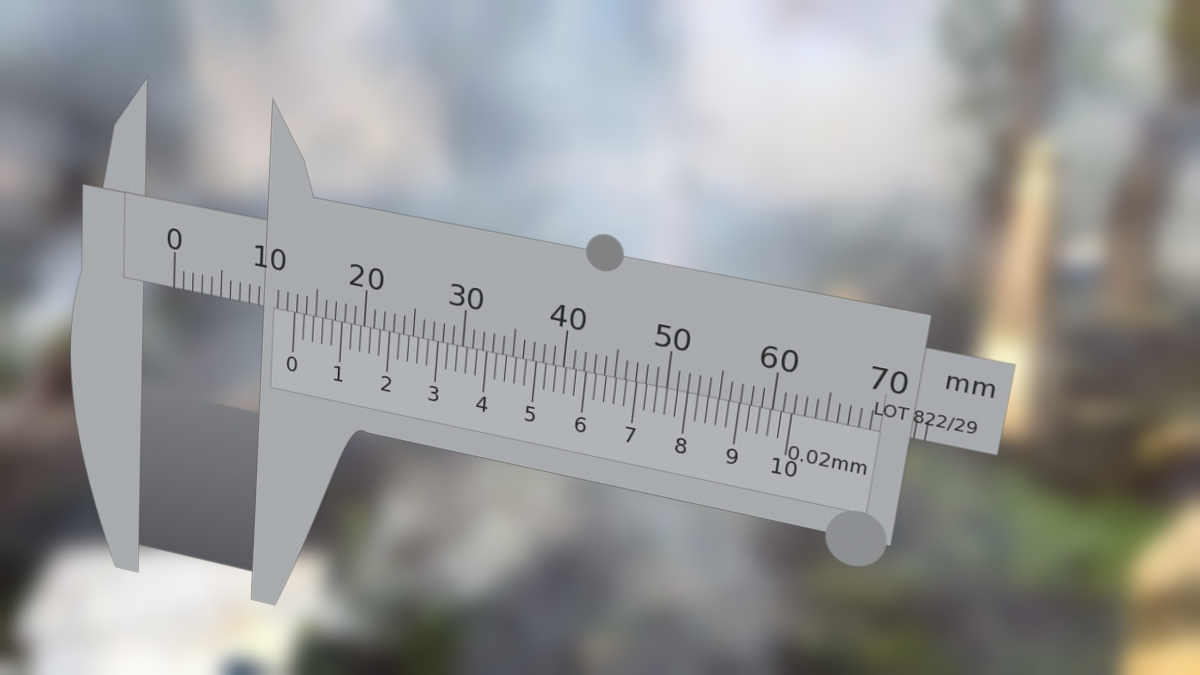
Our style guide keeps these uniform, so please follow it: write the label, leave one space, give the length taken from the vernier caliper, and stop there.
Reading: 12.8 mm
